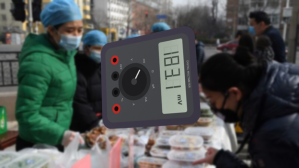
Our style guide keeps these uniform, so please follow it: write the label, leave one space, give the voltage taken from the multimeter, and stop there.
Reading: 183.1 mV
